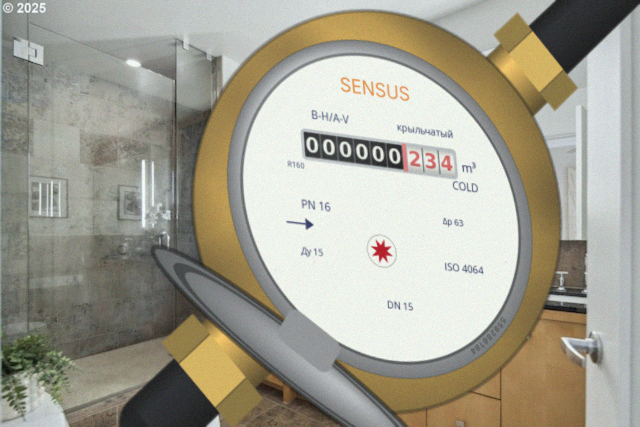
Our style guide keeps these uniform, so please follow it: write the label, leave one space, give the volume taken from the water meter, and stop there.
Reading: 0.234 m³
